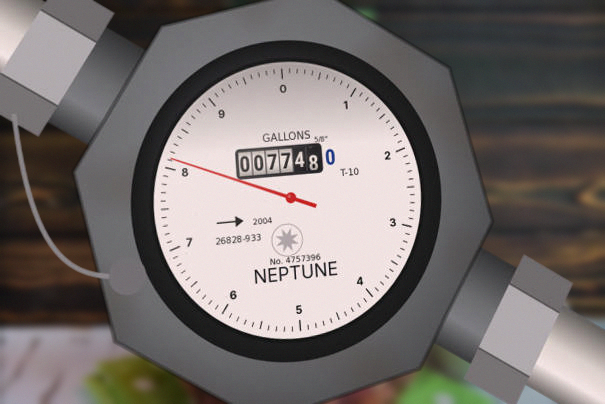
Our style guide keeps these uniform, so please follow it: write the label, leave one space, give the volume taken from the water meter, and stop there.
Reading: 77478.1 gal
